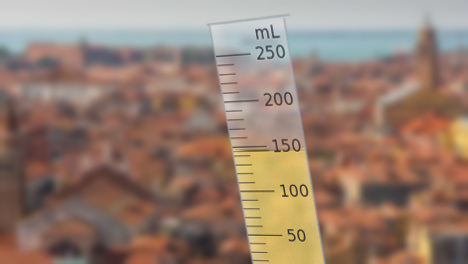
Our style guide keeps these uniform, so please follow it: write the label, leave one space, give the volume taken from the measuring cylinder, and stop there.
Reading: 145 mL
